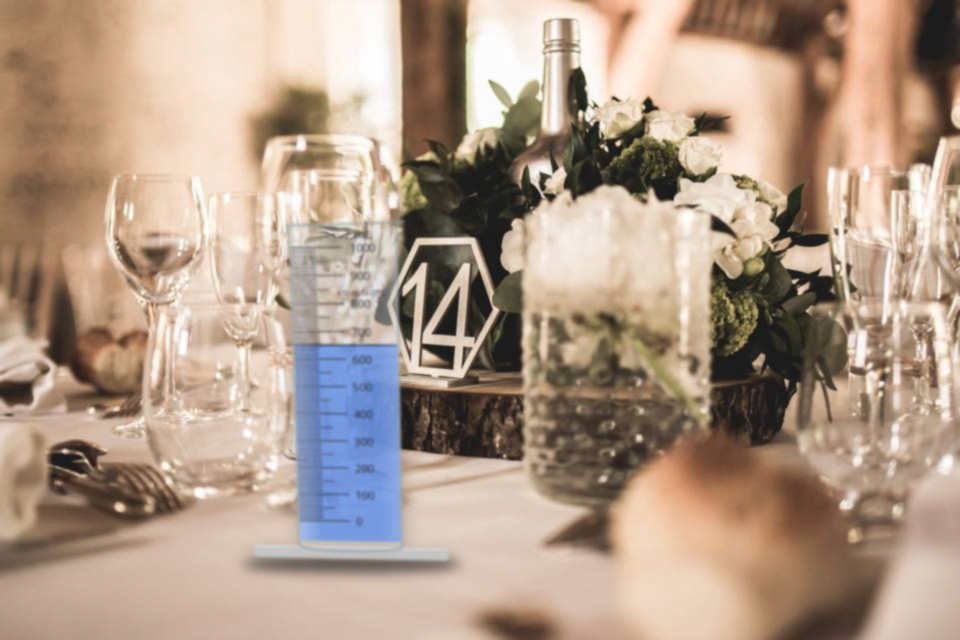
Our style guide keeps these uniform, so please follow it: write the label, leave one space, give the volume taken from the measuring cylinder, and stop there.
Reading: 650 mL
